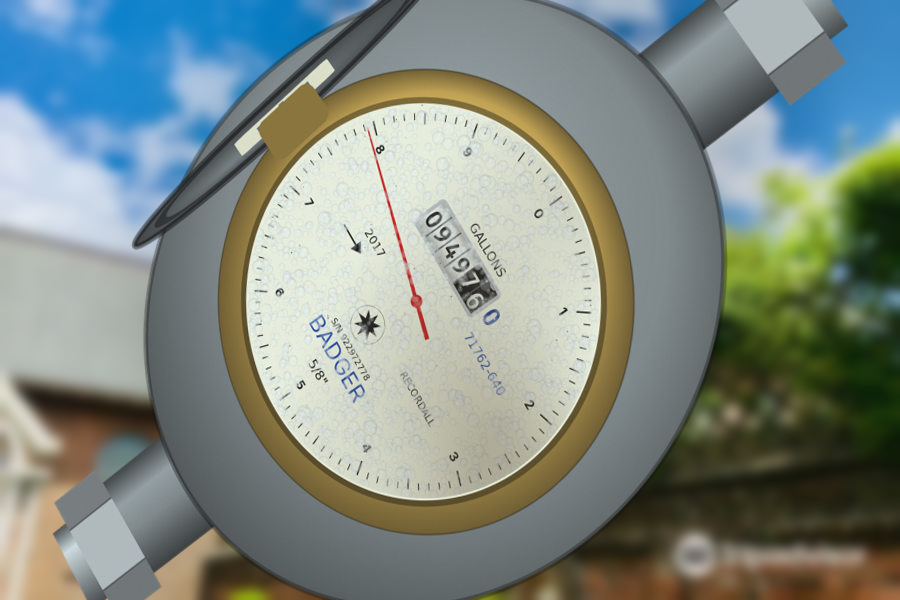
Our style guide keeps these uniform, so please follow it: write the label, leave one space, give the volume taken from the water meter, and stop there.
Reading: 949757.9 gal
